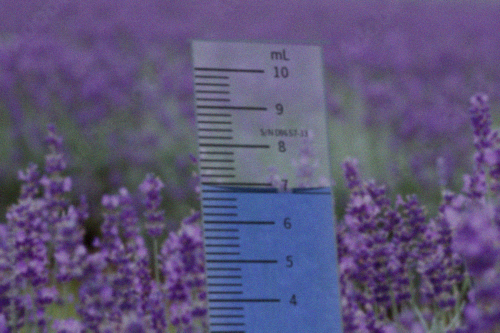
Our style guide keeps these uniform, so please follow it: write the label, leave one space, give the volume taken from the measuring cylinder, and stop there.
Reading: 6.8 mL
